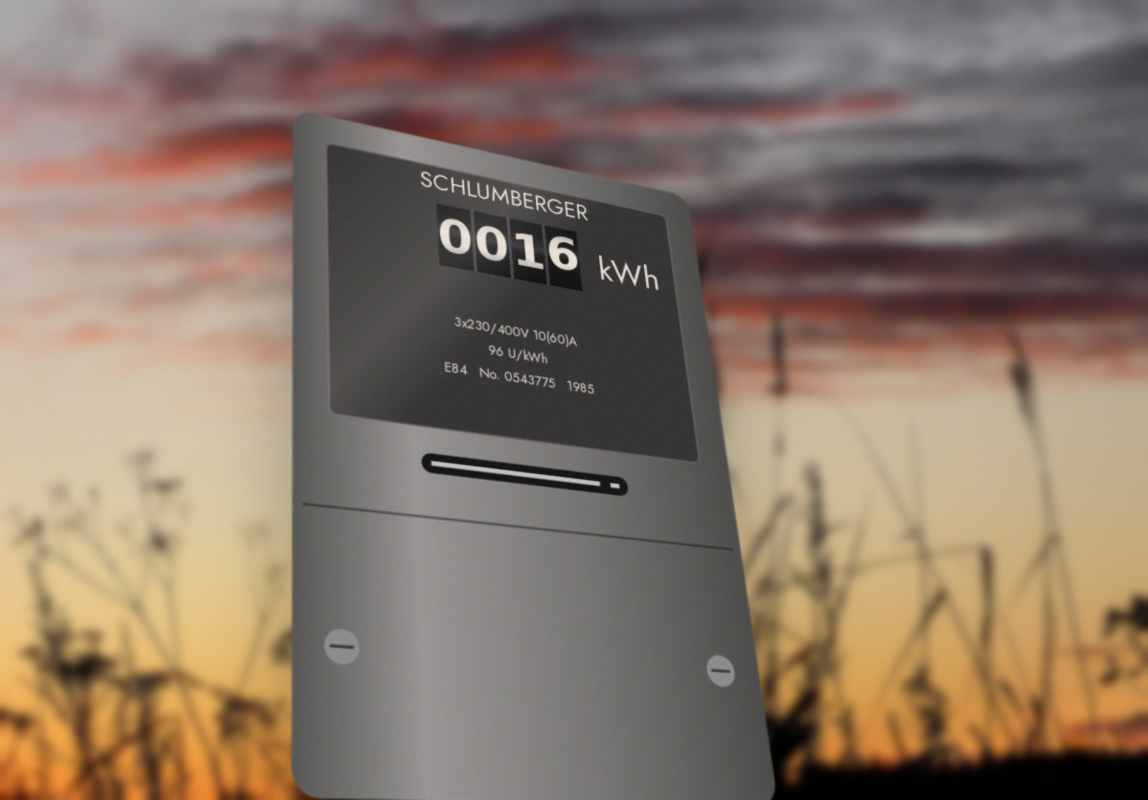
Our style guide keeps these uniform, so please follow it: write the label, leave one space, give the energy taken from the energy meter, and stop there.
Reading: 16 kWh
